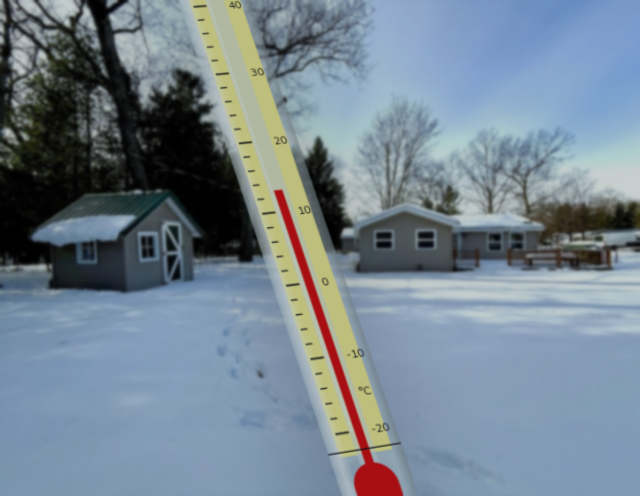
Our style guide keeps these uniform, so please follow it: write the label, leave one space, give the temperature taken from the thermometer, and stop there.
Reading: 13 °C
